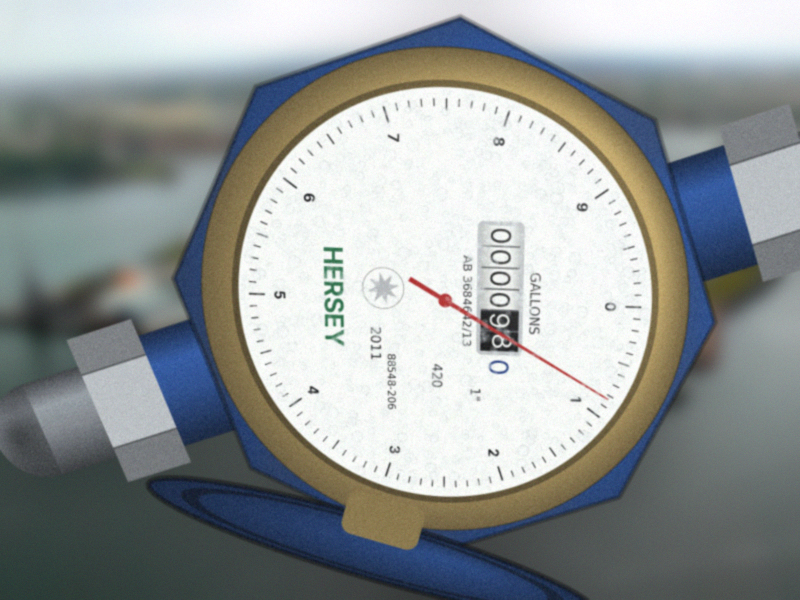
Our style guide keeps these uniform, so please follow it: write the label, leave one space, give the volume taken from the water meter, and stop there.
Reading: 980.8 gal
